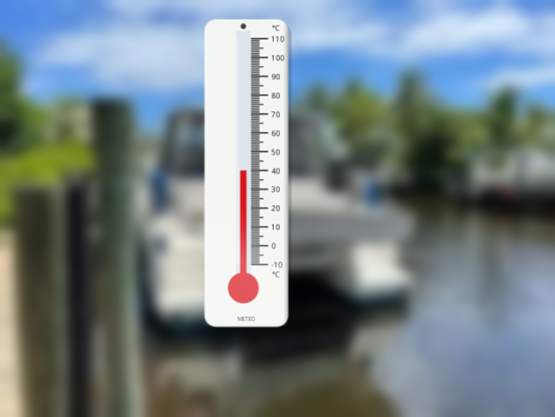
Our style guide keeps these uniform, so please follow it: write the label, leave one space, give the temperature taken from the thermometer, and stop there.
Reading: 40 °C
